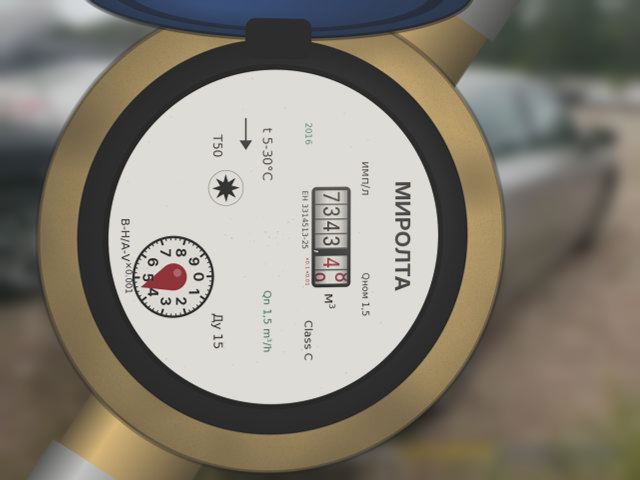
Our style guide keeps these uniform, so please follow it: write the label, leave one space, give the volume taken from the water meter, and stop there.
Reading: 7343.484 m³
